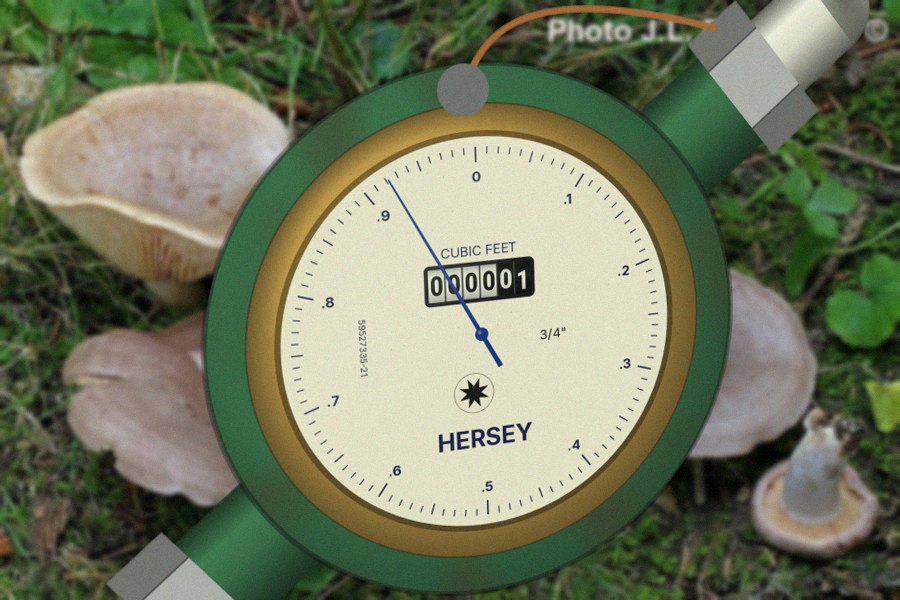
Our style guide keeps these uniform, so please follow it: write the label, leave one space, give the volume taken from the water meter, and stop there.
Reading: 0.92 ft³
